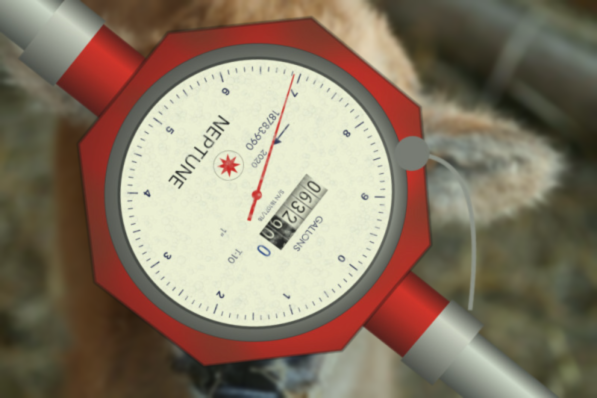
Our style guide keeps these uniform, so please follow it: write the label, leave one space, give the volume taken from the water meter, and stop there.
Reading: 632896.9 gal
